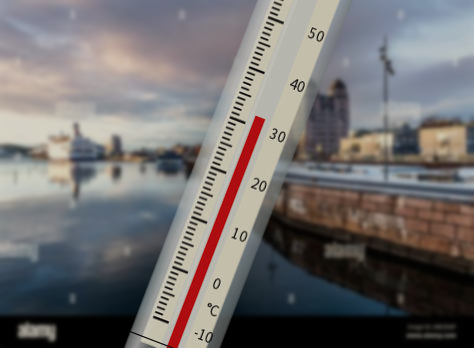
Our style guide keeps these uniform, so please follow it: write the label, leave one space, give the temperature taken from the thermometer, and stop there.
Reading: 32 °C
